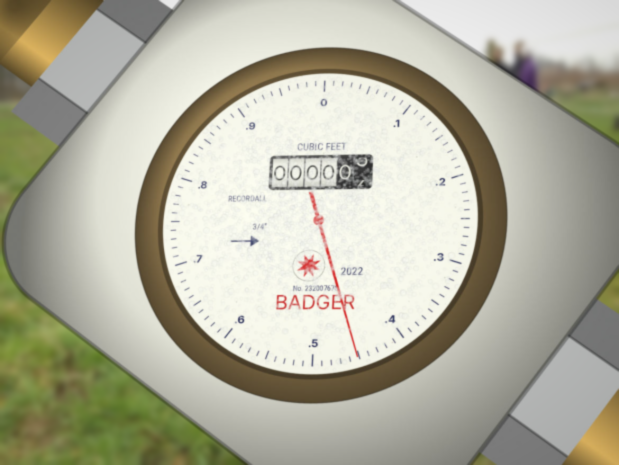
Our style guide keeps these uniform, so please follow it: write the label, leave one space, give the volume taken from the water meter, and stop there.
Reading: 5.45 ft³
